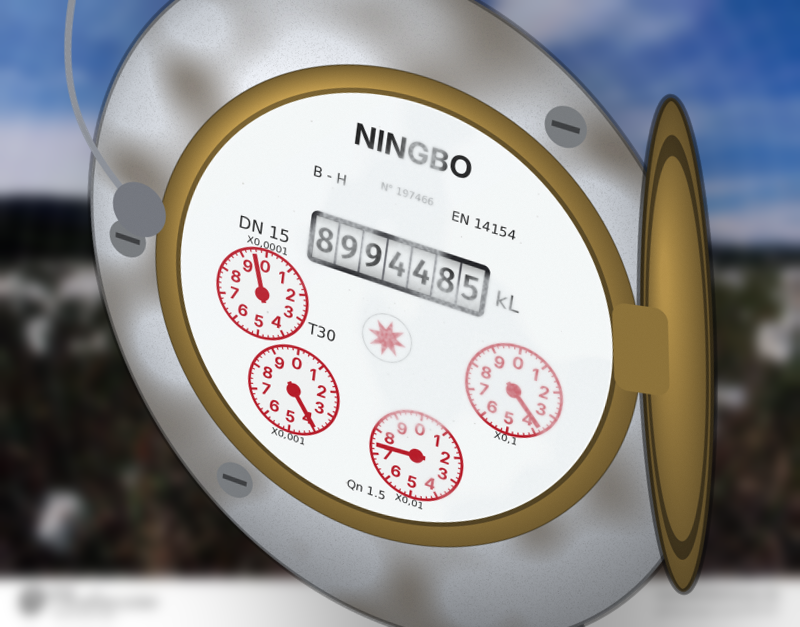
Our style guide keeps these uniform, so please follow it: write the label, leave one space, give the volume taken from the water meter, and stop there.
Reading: 8994485.3739 kL
